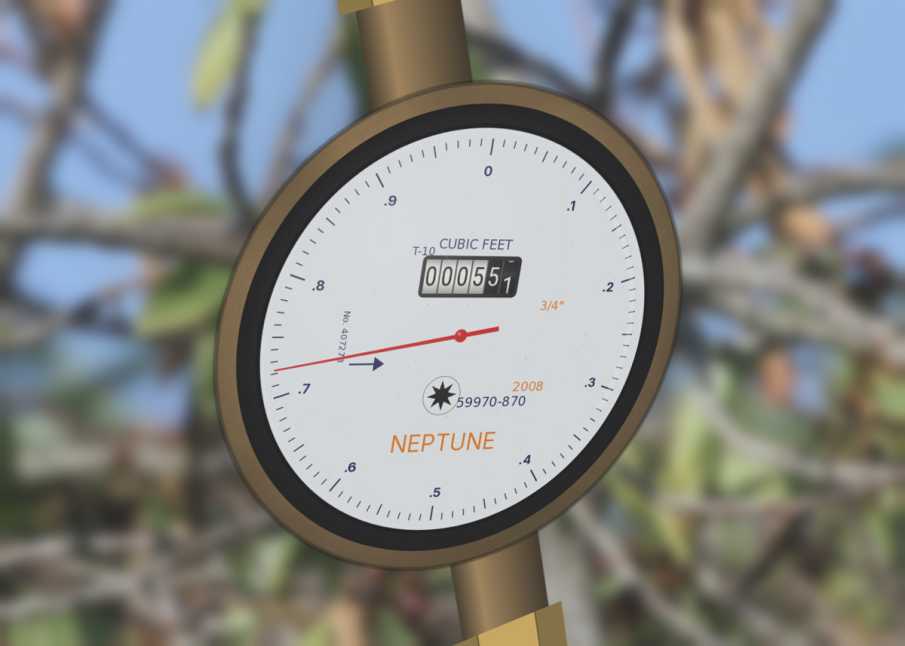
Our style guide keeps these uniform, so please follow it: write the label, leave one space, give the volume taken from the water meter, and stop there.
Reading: 550.72 ft³
